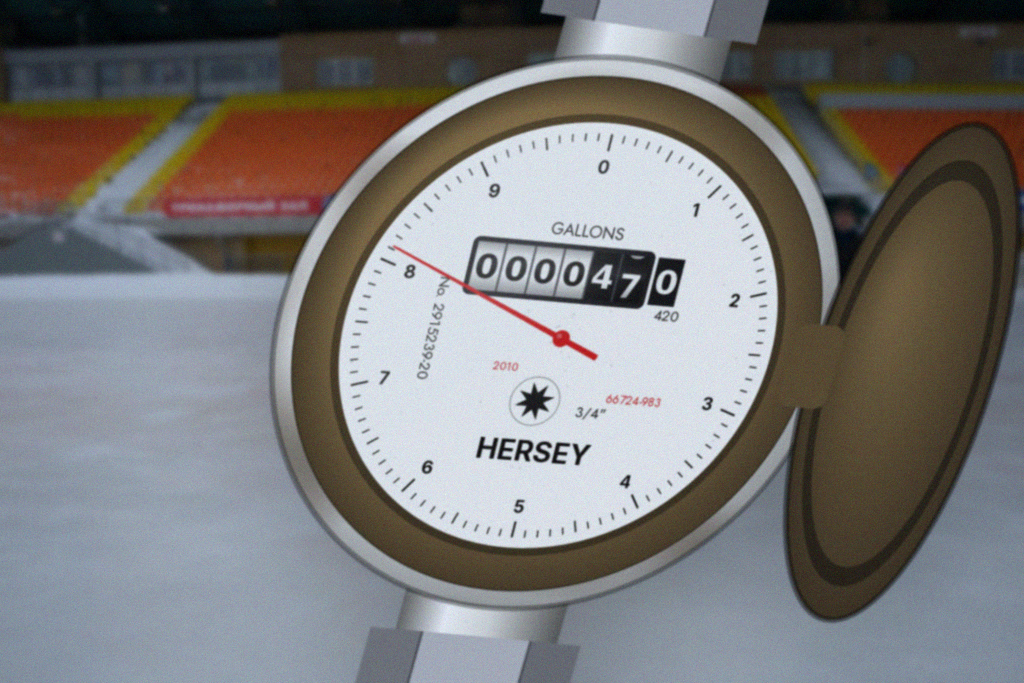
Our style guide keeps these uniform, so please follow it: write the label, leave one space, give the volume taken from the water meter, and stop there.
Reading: 468.1 gal
